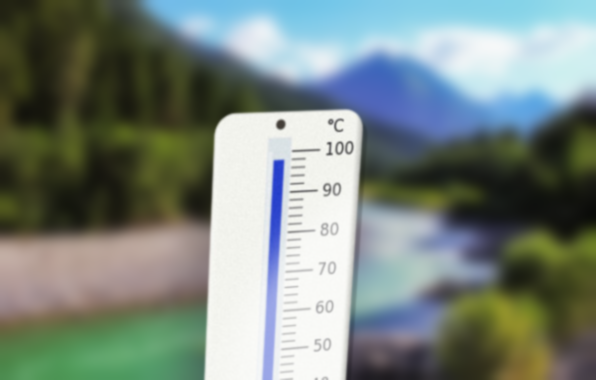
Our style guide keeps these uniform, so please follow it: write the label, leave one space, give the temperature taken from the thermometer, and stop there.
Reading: 98 °C
